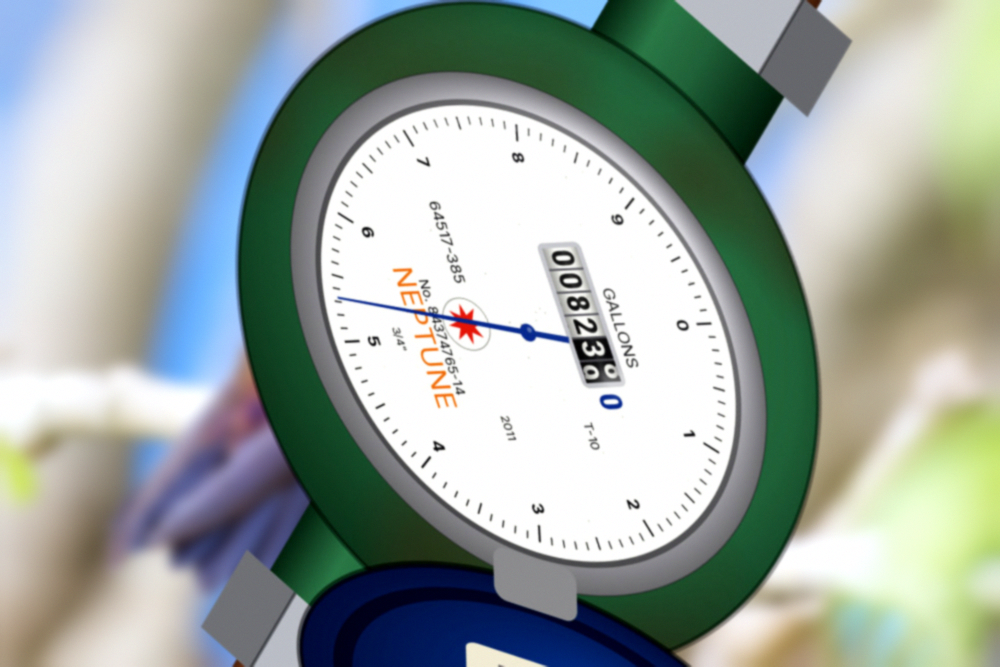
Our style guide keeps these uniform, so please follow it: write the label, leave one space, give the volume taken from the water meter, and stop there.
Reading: 82385.3 gal
